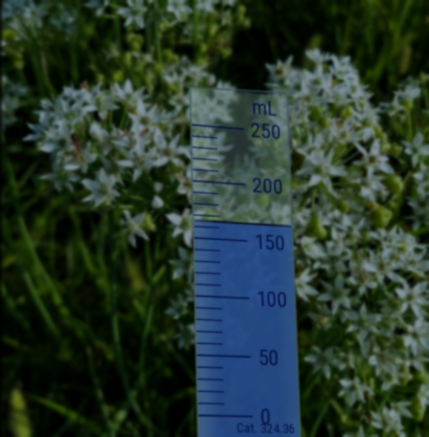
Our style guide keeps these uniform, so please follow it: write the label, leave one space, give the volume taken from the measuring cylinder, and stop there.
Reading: 165 mL
